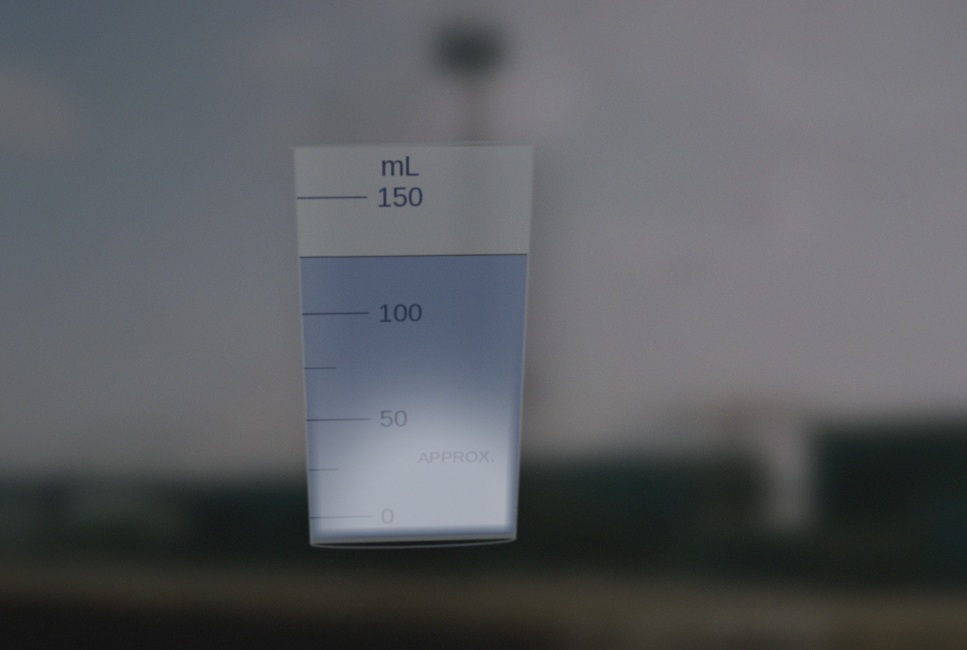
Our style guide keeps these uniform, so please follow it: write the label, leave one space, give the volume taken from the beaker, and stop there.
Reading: 125 mL
